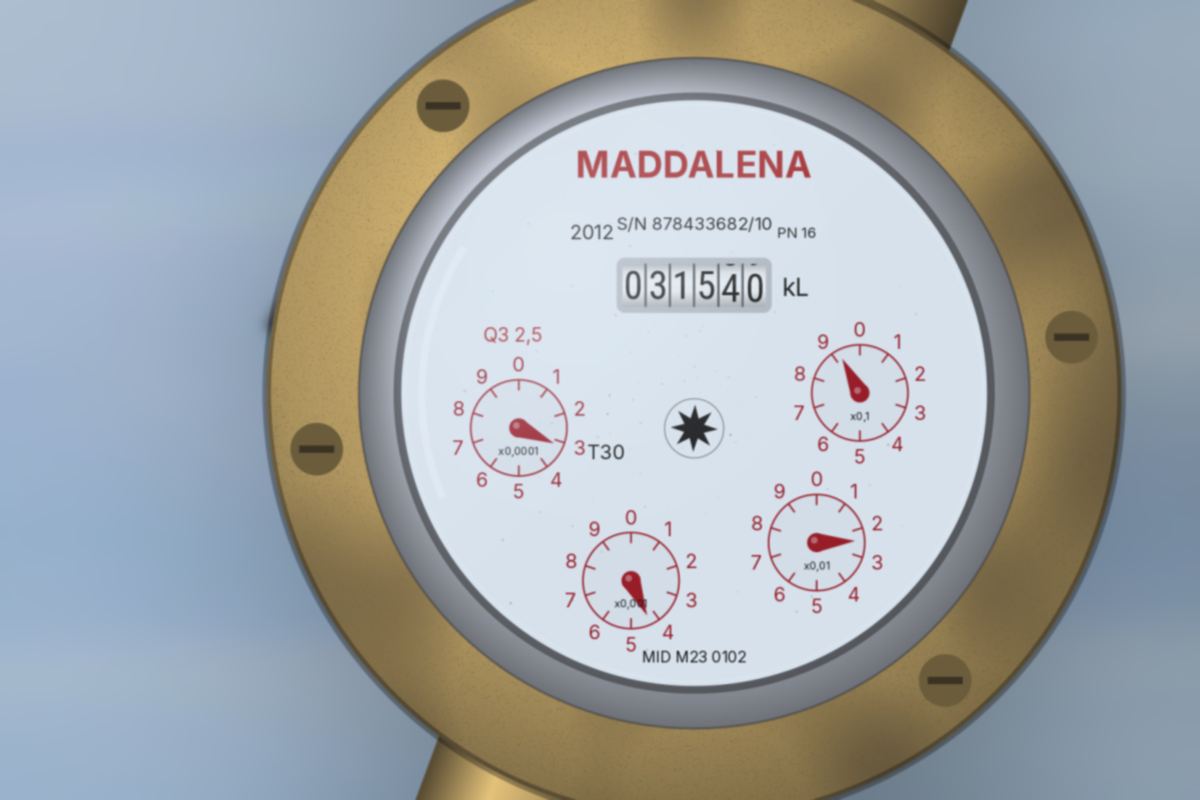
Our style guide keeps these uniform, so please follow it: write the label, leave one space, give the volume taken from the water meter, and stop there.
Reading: 31539.9243 kL
